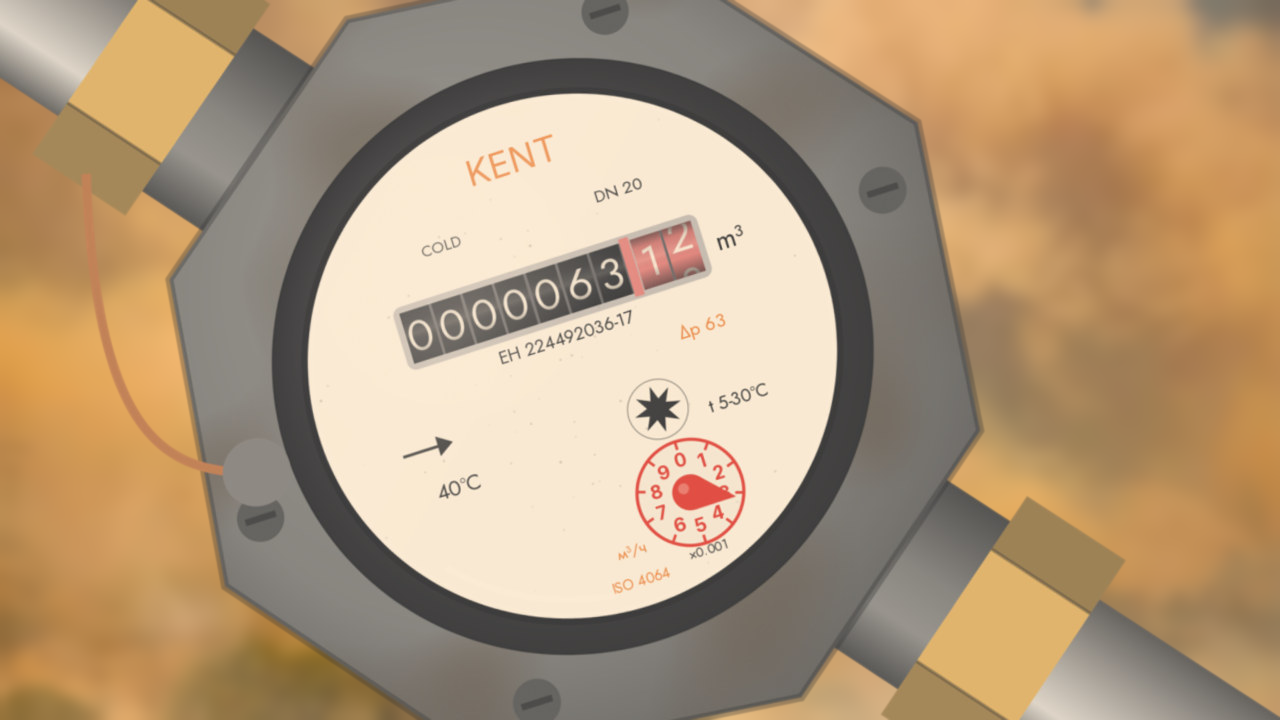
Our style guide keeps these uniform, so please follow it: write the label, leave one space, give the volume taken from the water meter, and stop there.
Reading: 63.123 m³
